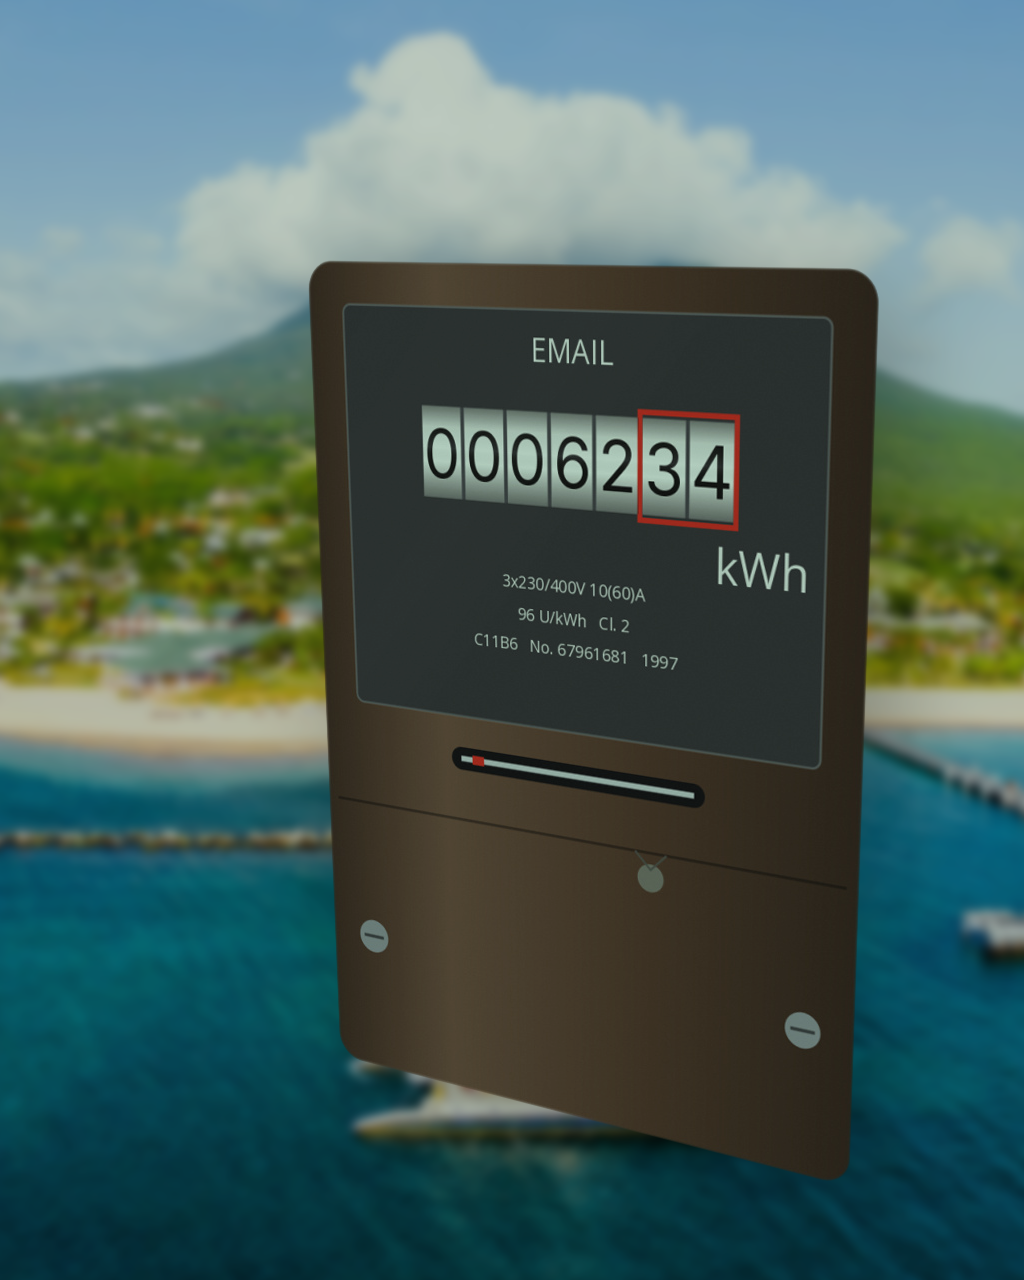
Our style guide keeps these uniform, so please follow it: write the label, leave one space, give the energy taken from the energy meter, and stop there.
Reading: 62.34 kWh
